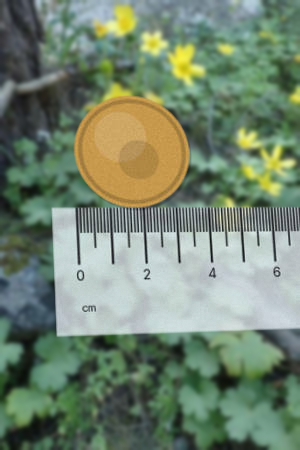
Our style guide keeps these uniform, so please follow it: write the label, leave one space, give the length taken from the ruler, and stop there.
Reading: 3.5 cm
